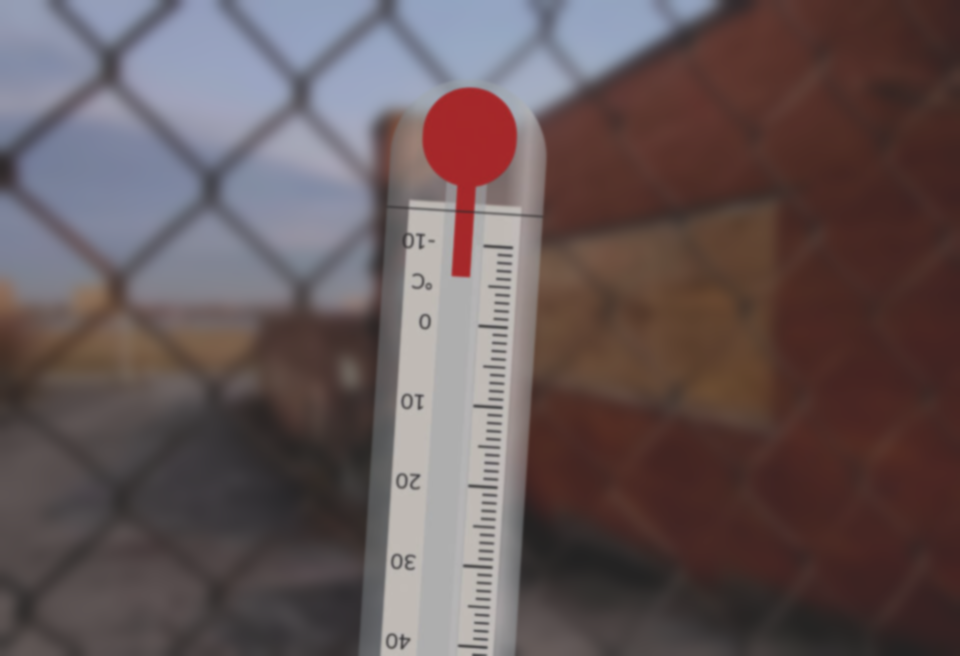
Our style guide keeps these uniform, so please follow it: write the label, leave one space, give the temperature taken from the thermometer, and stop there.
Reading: -6 °C
